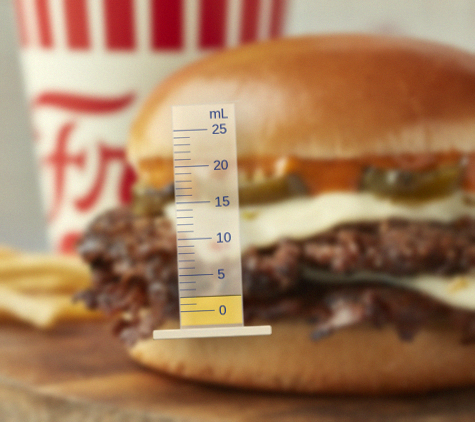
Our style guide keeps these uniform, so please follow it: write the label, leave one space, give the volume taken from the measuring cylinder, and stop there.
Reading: 2 mL
